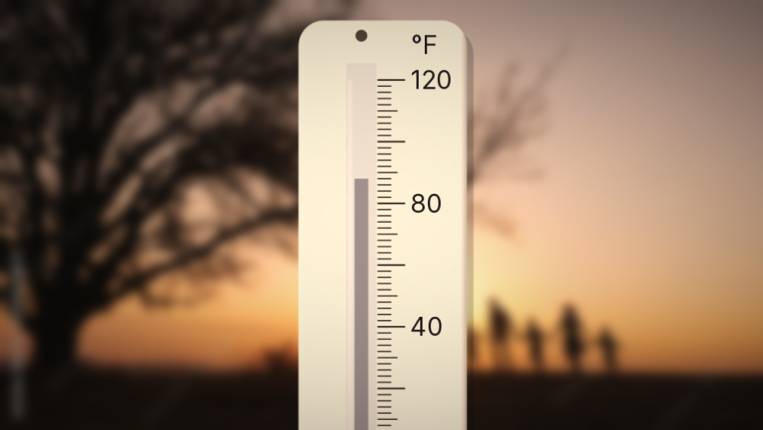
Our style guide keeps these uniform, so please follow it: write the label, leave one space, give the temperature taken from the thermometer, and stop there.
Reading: 88 °F
